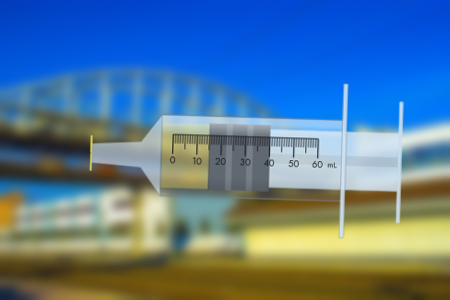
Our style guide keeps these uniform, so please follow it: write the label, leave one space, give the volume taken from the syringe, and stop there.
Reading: 15 mL
